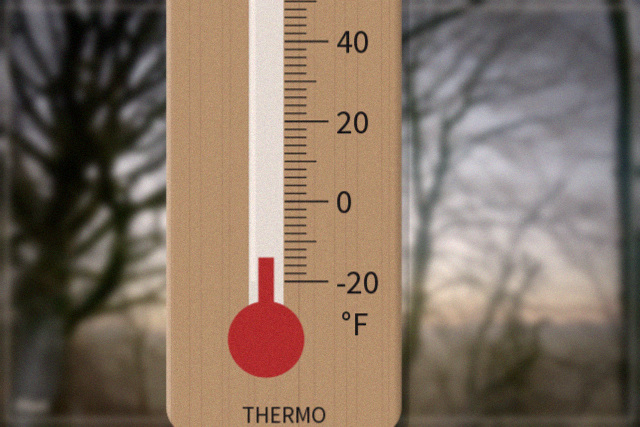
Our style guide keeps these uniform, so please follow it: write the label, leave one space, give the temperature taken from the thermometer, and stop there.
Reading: -14 °F
